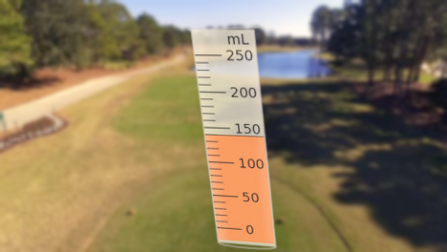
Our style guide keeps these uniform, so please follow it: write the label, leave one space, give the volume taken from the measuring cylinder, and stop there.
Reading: 140 mL
